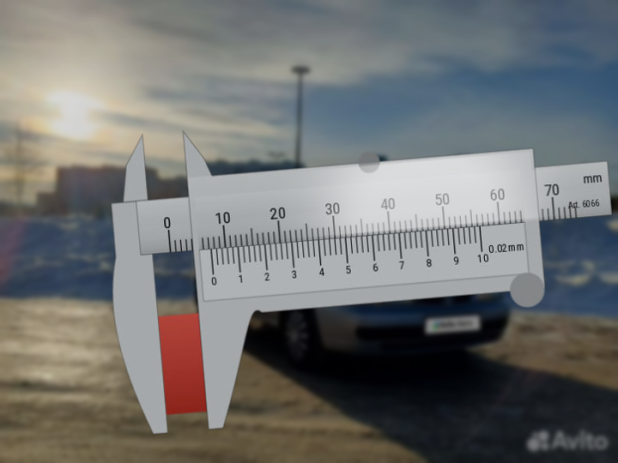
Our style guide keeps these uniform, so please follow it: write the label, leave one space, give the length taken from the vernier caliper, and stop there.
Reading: 7.4 mm
